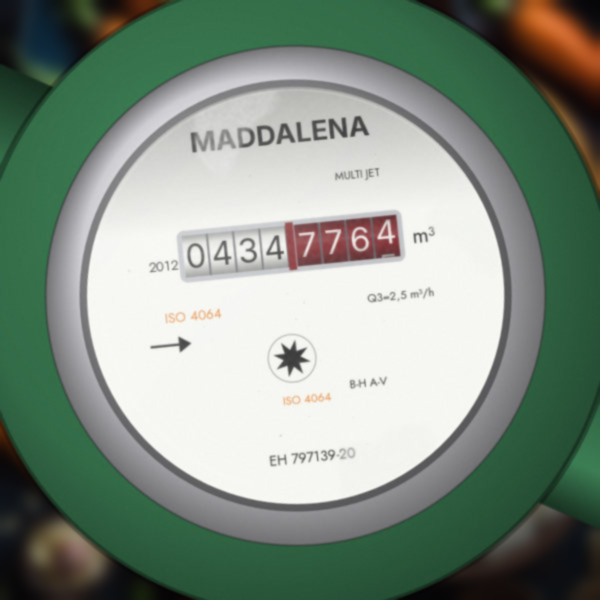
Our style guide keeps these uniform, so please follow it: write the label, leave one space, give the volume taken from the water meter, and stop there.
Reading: 434.7764 m³
